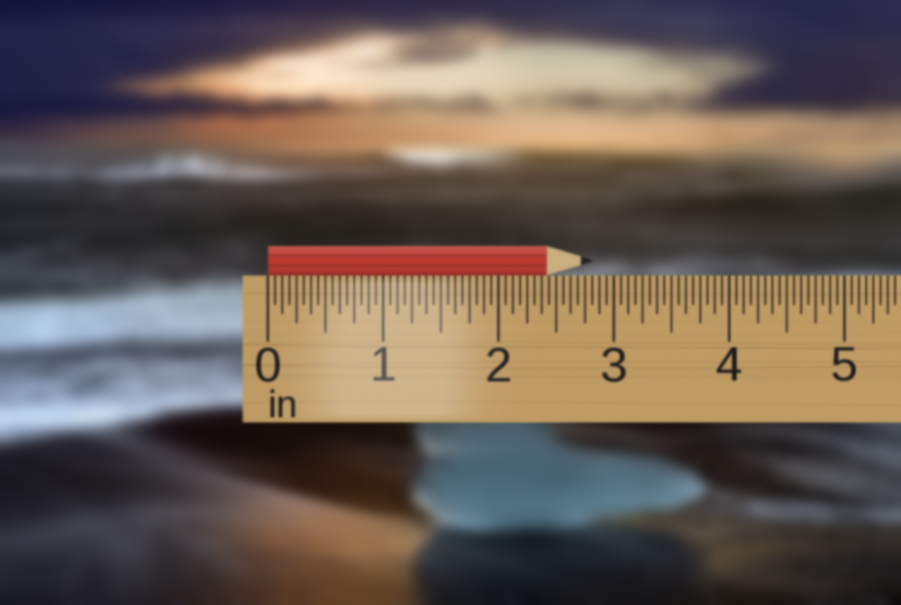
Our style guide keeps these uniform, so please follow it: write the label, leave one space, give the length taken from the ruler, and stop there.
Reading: 2.8125 in
